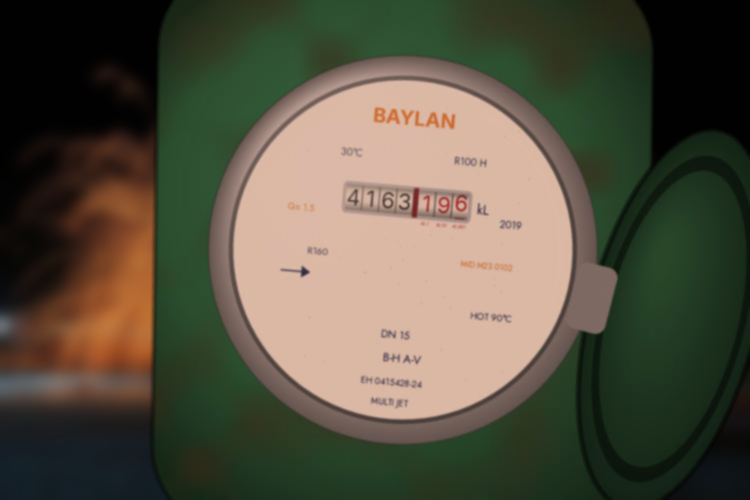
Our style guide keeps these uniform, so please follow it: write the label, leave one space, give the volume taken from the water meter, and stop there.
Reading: 4163.196 kL
